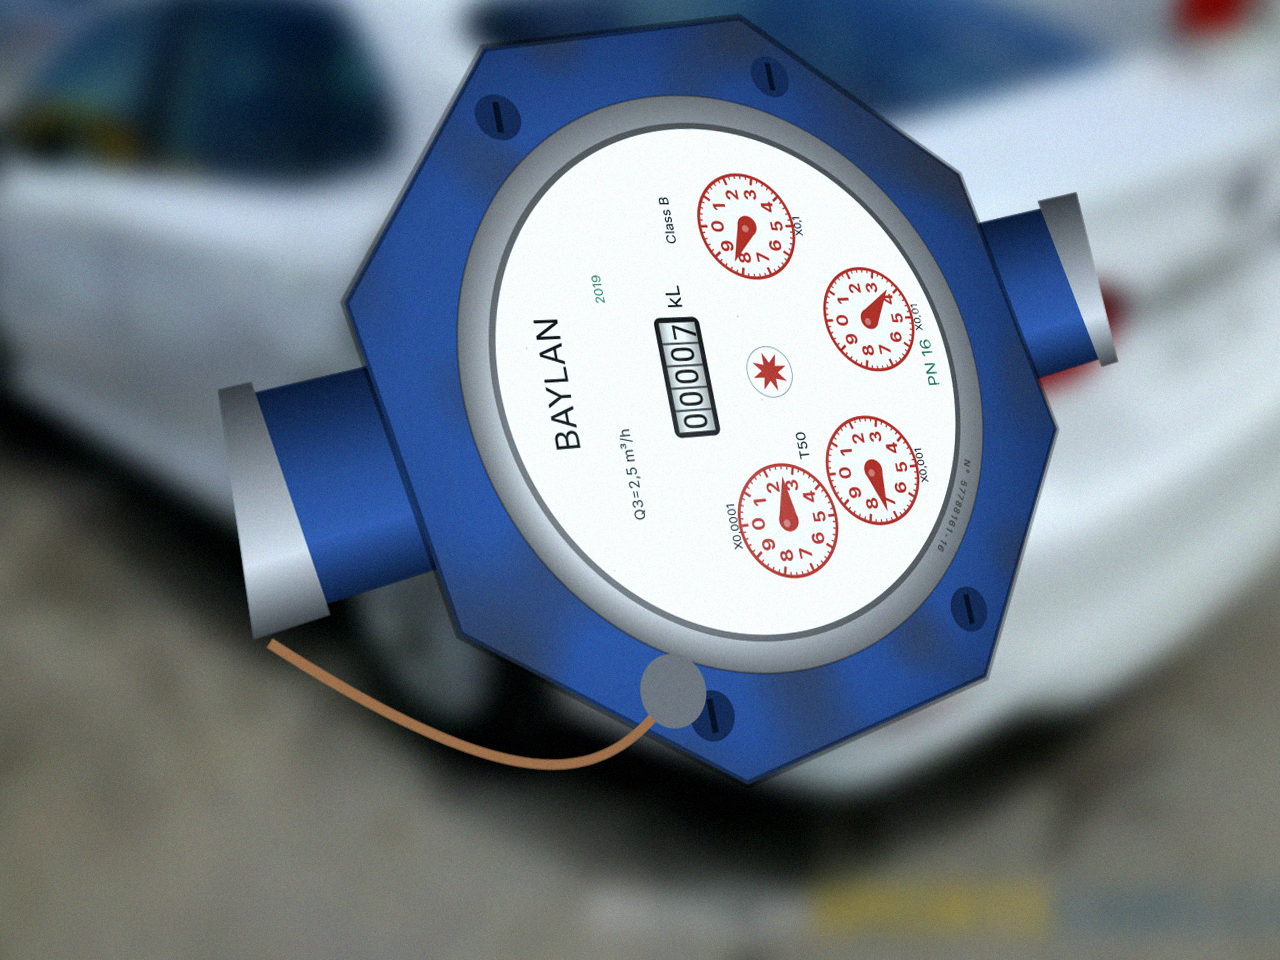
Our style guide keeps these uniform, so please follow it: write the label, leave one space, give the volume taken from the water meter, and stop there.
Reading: 6.8372 kL
